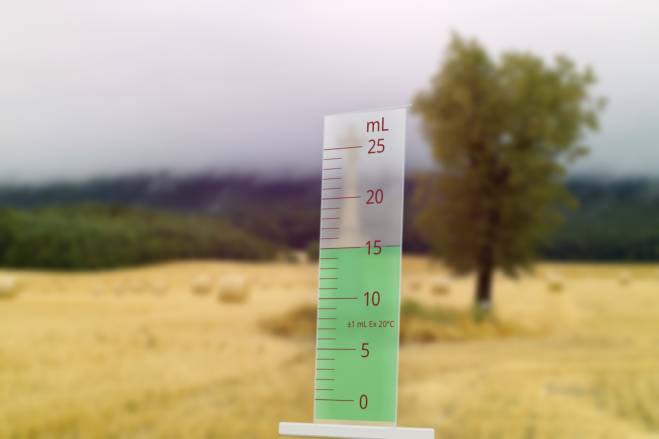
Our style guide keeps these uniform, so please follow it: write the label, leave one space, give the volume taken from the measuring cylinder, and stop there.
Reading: 15 mL
